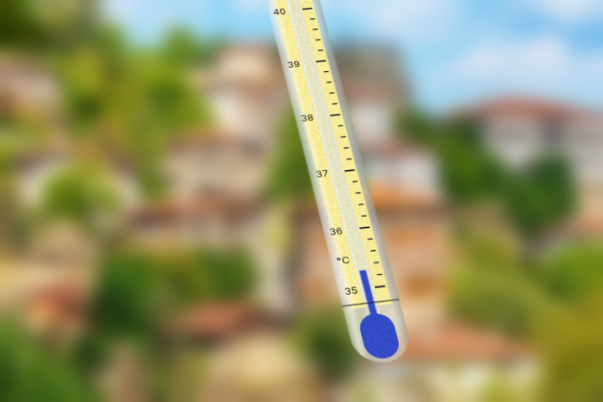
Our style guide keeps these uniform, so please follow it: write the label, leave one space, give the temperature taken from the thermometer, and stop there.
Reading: 35.3 °C
